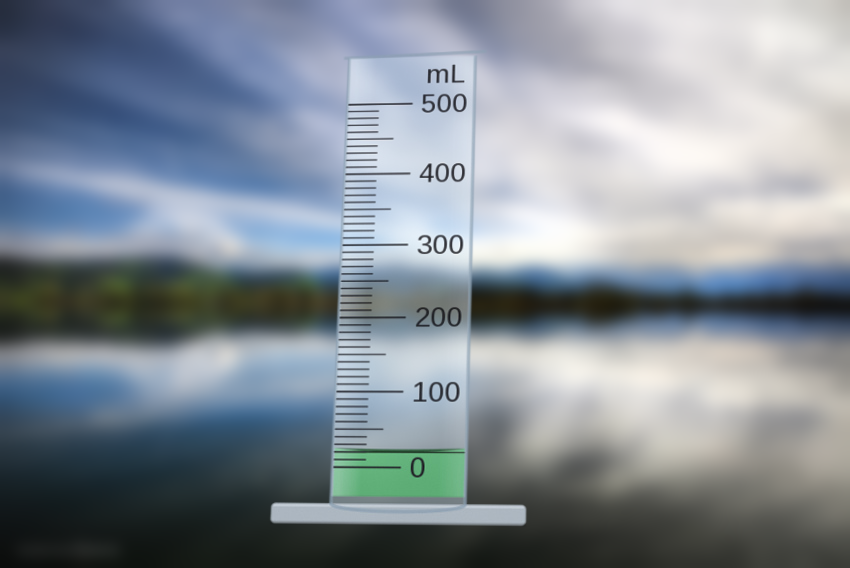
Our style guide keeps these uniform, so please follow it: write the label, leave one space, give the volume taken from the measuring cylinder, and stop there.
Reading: 20 mL
